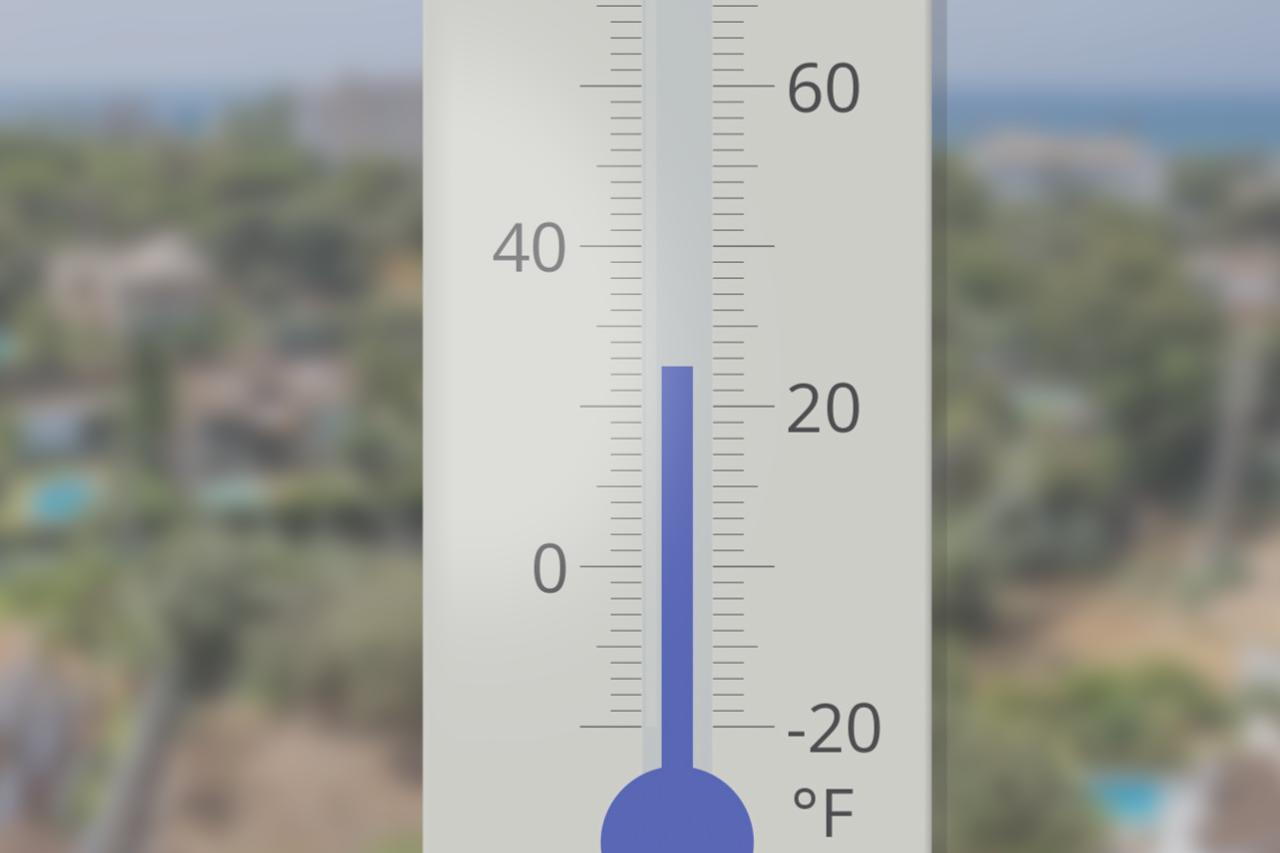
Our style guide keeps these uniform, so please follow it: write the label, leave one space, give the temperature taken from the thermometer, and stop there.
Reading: 25 °F
